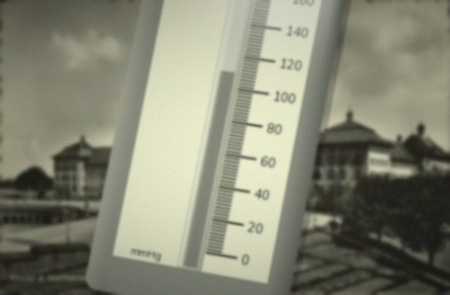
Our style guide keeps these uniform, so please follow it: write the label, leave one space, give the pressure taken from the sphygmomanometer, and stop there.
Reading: 110 mmHg
